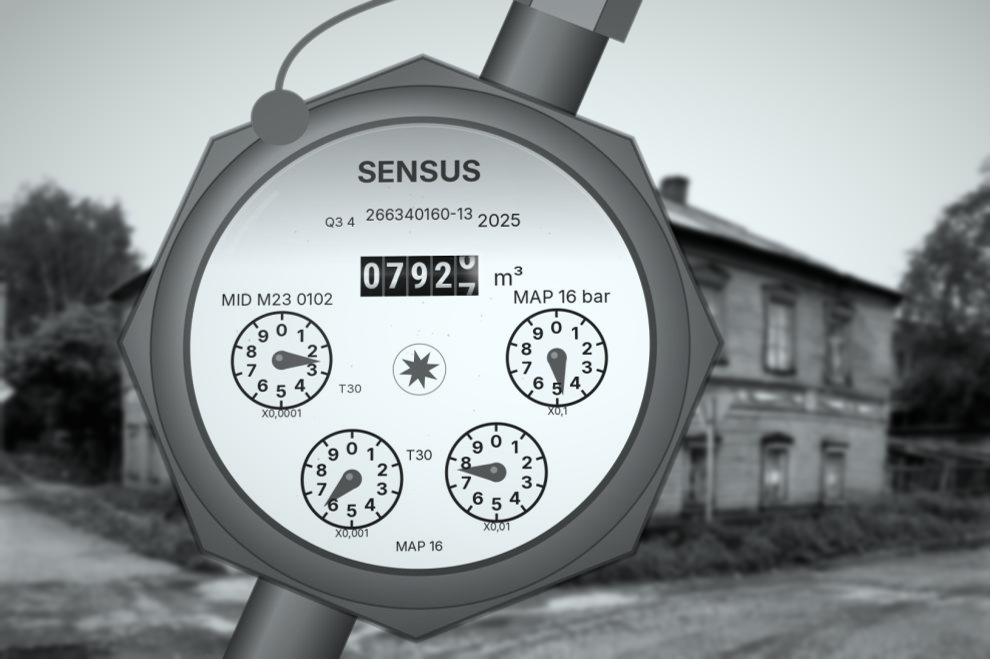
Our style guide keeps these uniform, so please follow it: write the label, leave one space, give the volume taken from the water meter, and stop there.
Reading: 7926.4762 m³
